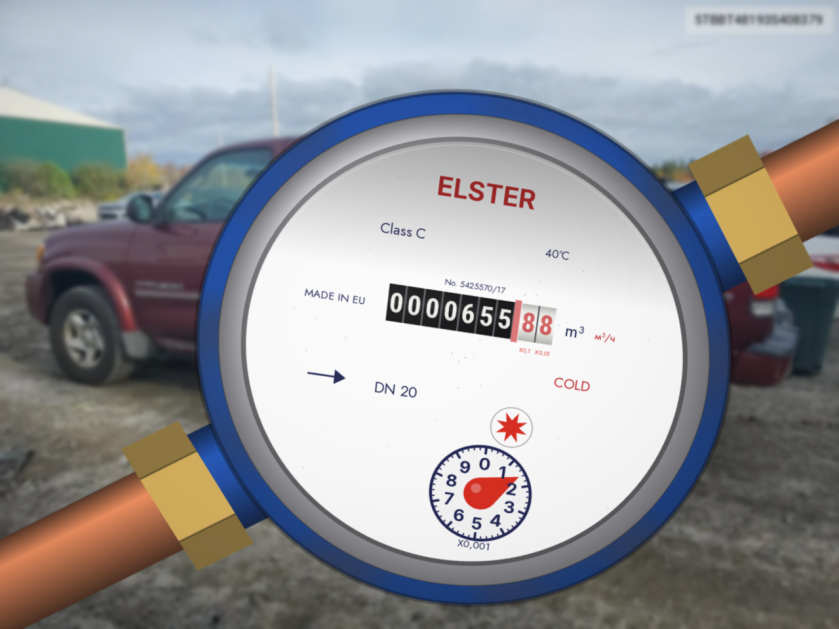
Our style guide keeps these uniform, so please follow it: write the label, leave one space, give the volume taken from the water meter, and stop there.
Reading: 655.881 m³
